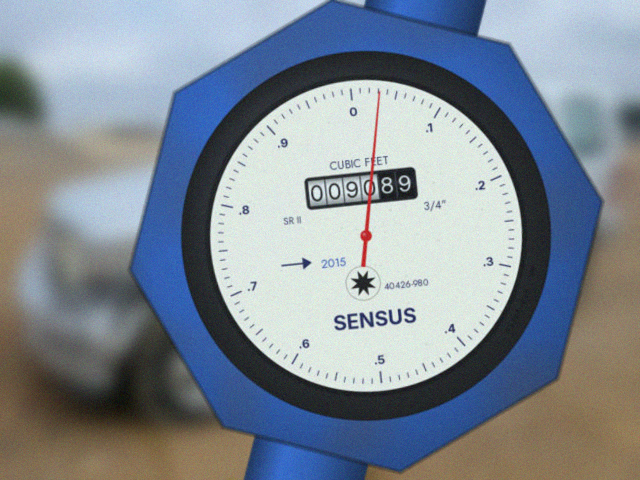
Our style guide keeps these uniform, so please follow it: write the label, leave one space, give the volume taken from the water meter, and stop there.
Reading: 9089.03 ft³
